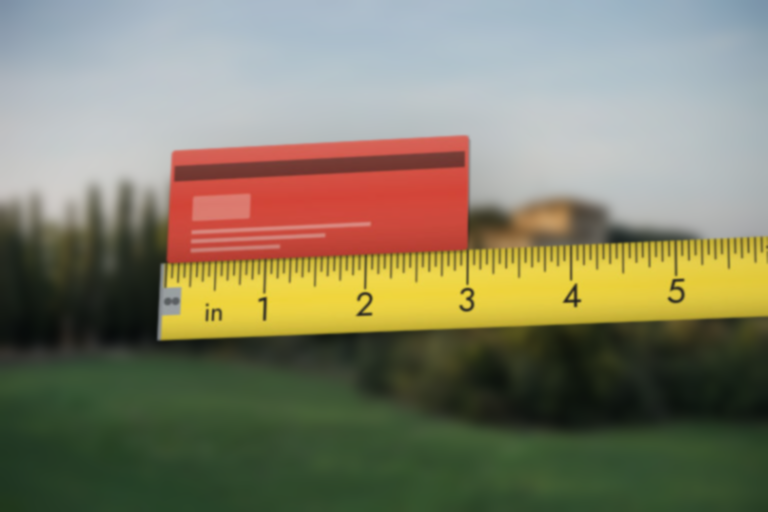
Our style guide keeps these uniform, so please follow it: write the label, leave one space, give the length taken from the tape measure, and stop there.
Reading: 3 in
